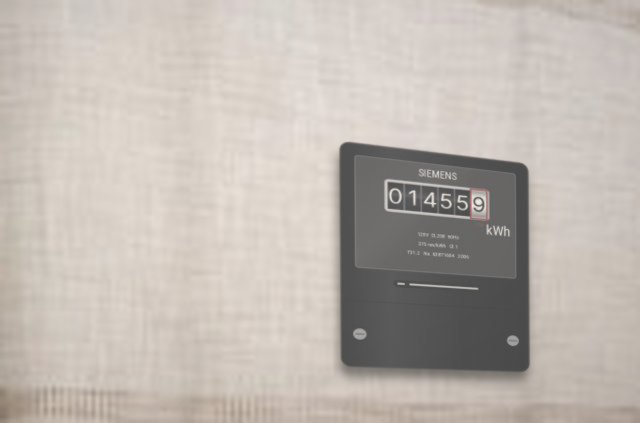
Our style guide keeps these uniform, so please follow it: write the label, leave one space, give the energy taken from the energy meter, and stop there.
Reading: 1455.9 kWh
